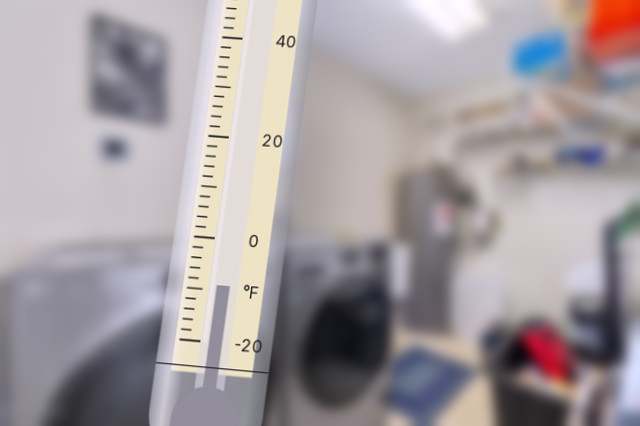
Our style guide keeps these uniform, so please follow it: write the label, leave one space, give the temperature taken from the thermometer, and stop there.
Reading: -9 °F
